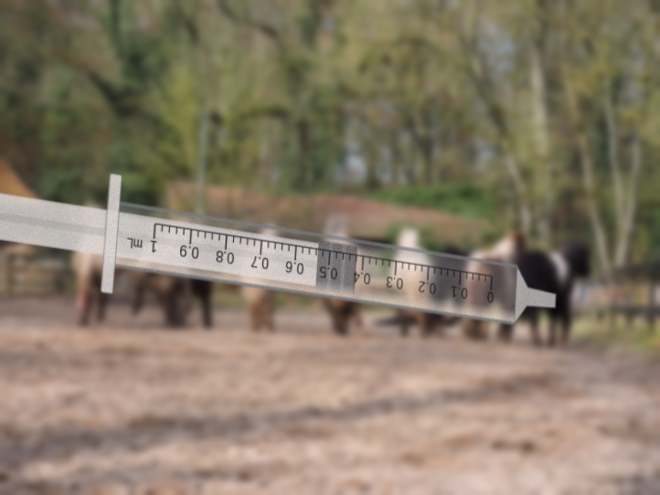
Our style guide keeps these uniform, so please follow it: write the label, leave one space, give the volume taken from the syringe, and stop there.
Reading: 0.42 mL
